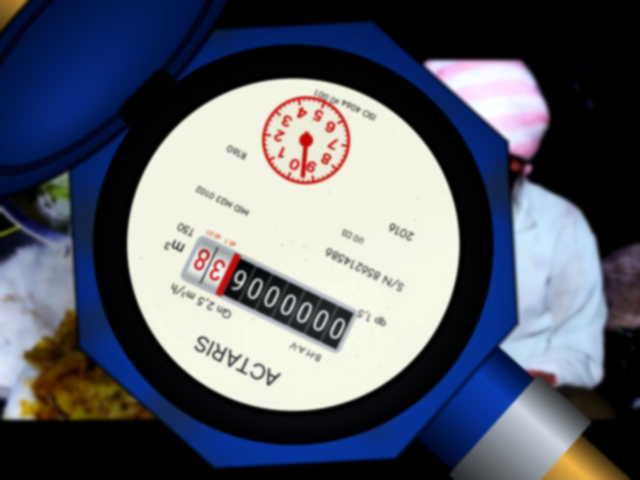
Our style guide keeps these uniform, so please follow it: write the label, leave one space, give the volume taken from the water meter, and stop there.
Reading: 6.379 m³
